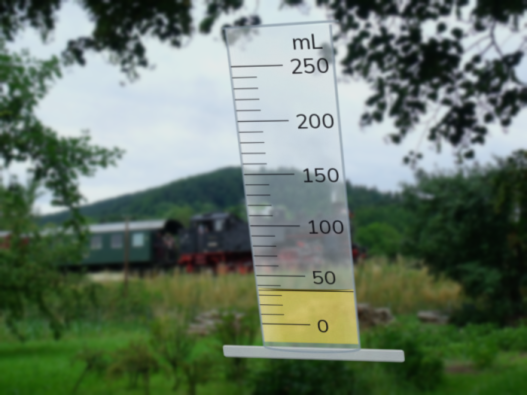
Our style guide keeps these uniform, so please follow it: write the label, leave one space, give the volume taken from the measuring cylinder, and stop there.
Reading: 35 mL
